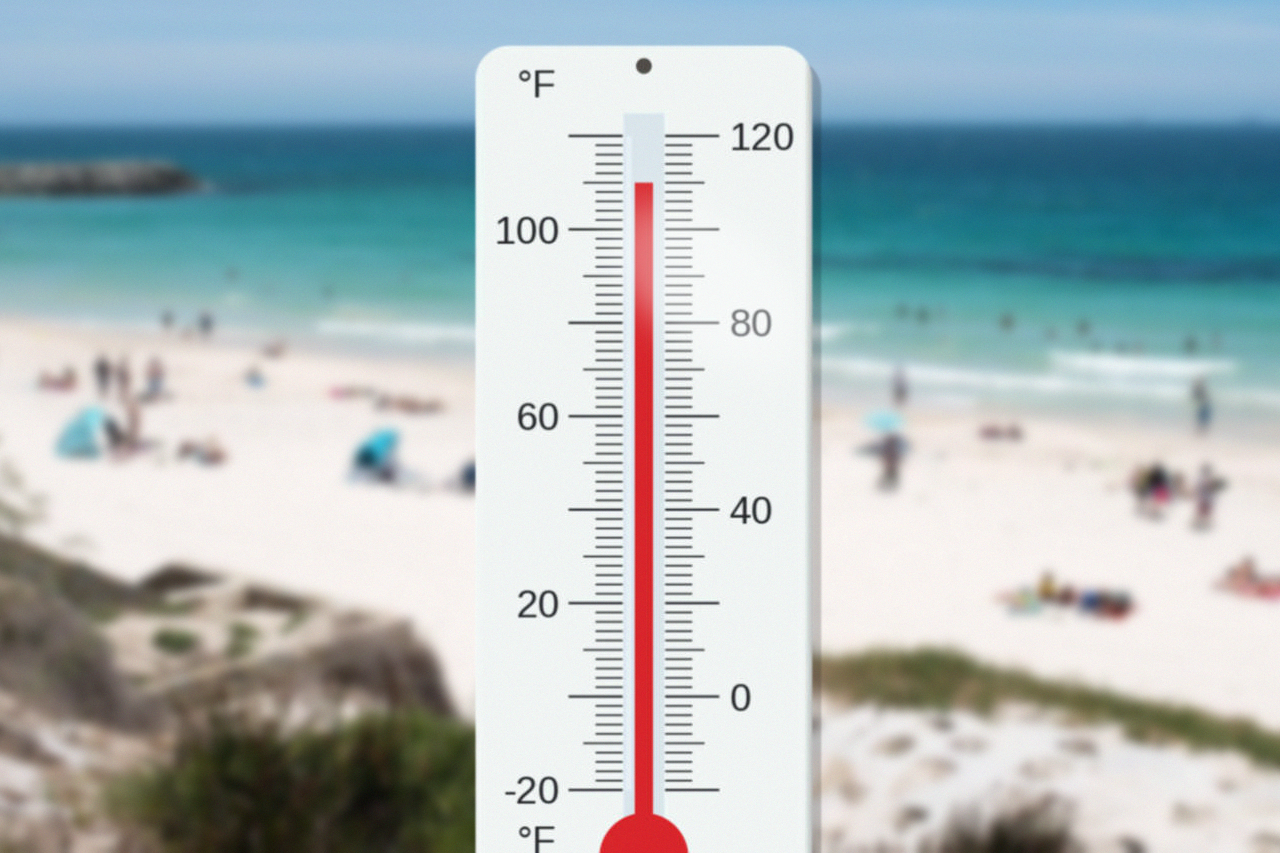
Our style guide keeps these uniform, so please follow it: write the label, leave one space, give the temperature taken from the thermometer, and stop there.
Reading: 110 °F
